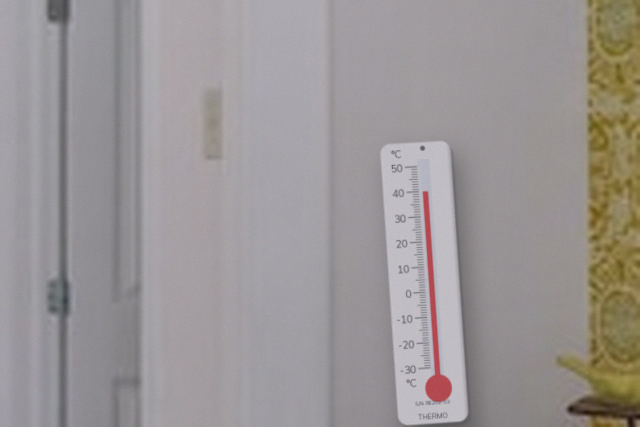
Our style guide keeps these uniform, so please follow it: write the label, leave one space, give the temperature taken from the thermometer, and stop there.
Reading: 40 °C
